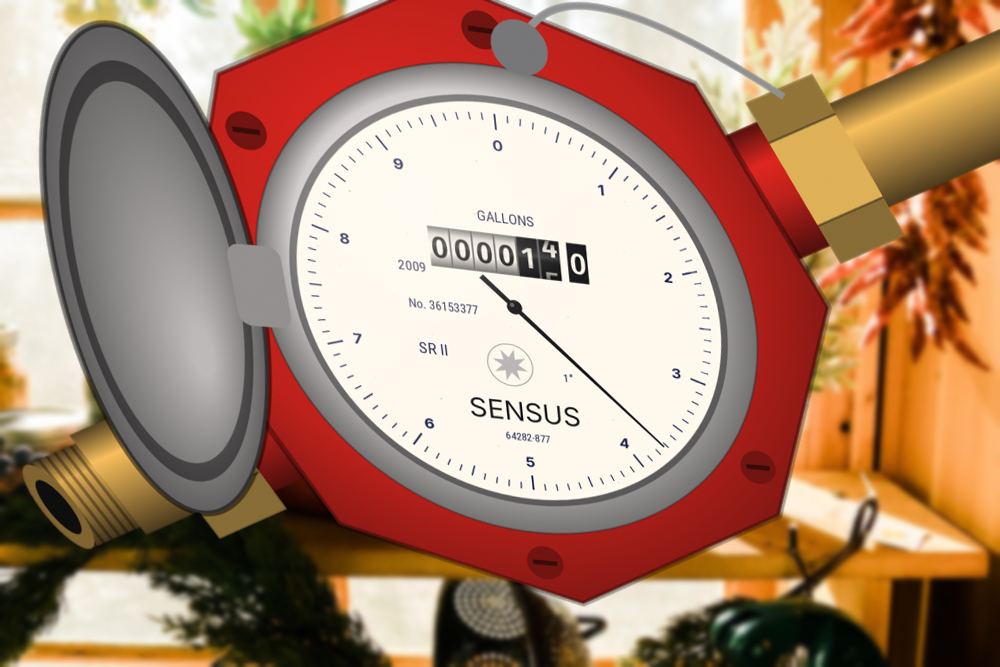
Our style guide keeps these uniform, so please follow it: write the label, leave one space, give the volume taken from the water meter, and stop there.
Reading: 143.7 gal
